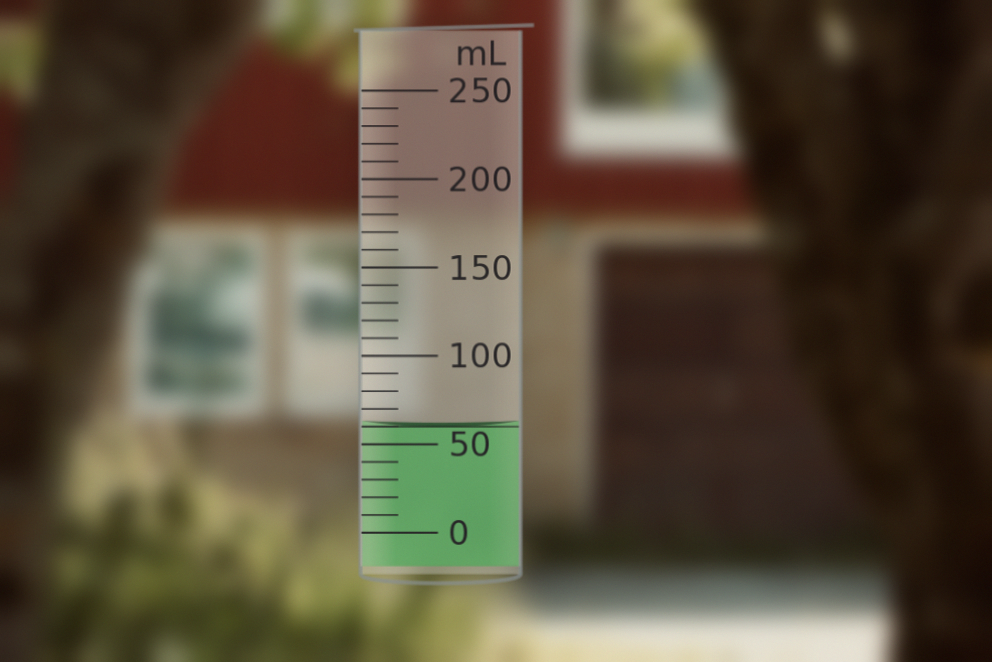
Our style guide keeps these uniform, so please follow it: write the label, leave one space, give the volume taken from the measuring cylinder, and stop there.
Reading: 60 mL
